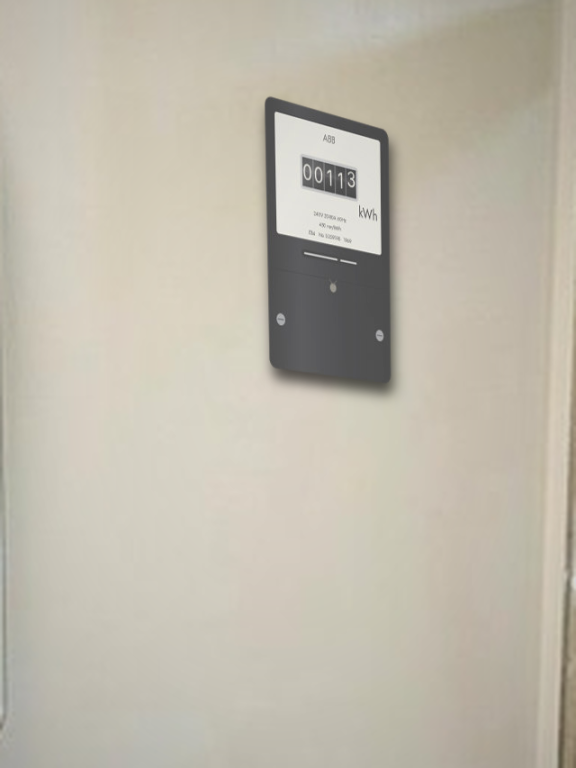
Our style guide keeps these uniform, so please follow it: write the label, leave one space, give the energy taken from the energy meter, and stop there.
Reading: 113 kWh
